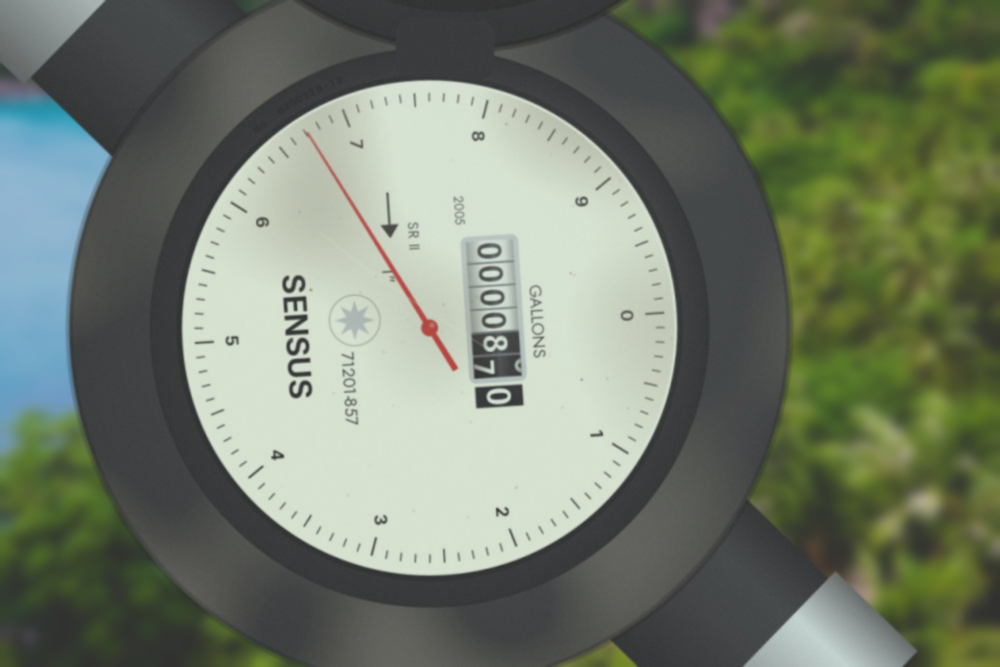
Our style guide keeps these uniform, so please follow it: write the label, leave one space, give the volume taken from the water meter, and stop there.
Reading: 866.7 gal
